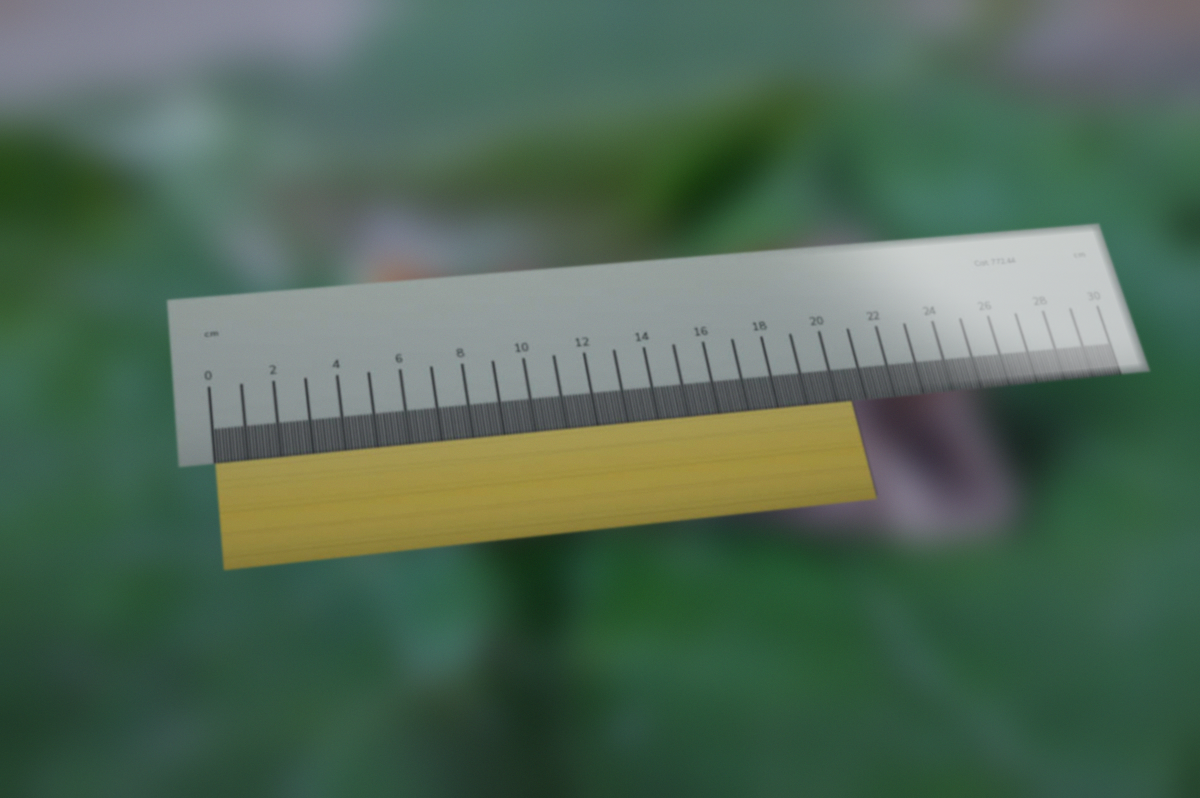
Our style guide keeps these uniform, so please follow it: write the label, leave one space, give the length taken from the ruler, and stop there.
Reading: 20.5 cm
